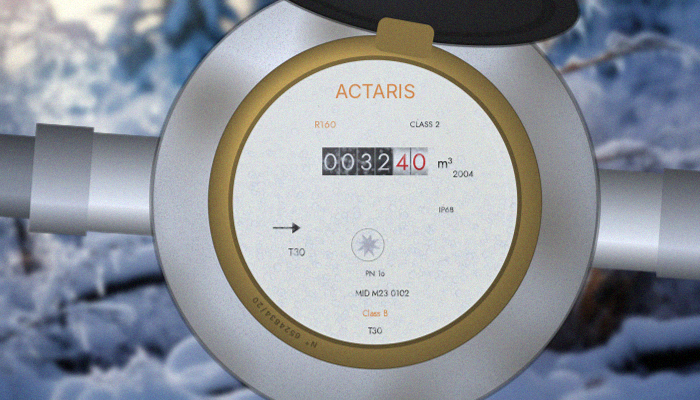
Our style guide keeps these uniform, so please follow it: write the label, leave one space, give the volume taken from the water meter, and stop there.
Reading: 32.40 m³
